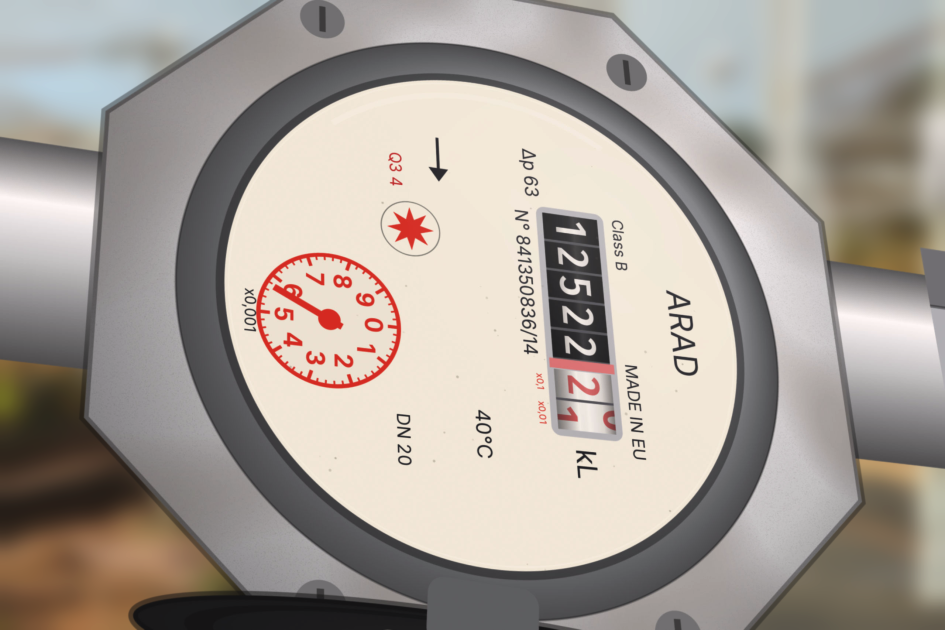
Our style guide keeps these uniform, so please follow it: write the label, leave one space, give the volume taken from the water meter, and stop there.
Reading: 12522.205 kL
